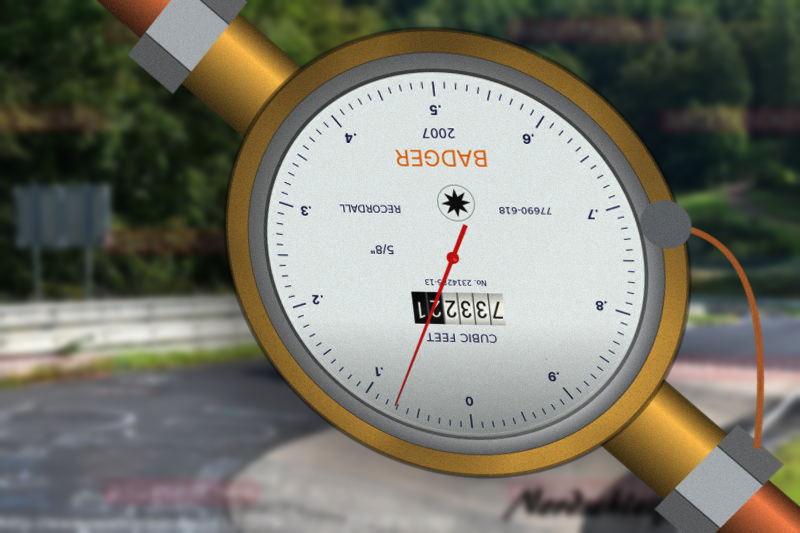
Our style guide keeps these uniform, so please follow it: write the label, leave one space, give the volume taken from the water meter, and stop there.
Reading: 733221.07 ft³
